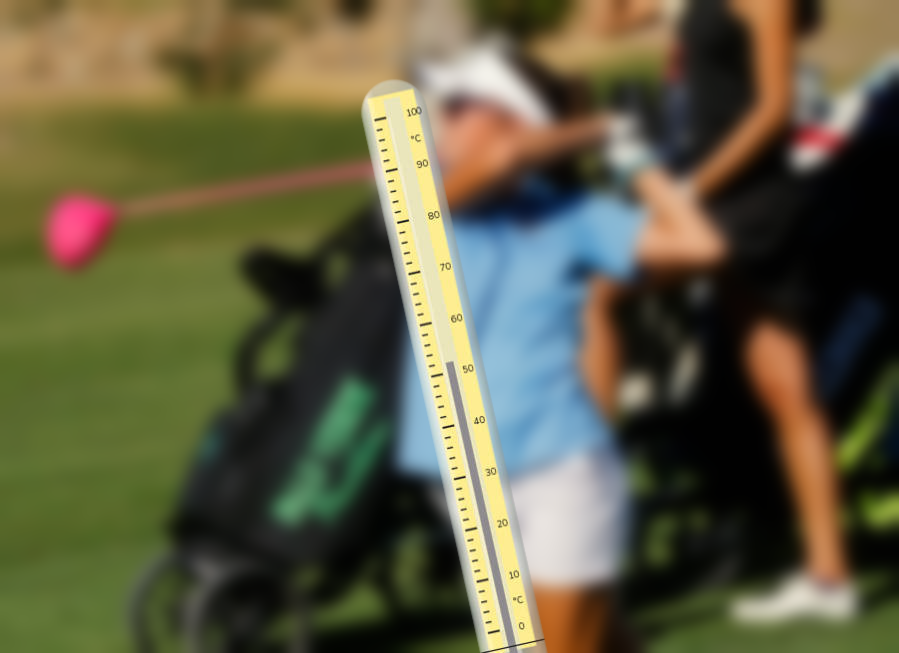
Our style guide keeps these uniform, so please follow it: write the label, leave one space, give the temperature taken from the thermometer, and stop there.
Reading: 52 °C
